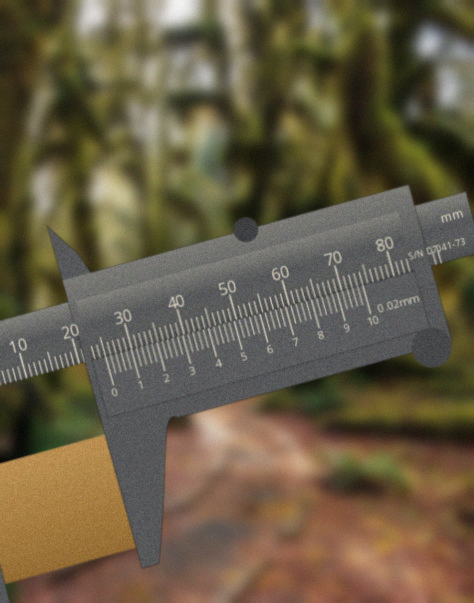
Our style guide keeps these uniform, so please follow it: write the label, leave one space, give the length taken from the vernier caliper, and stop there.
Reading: 25.0 mm
